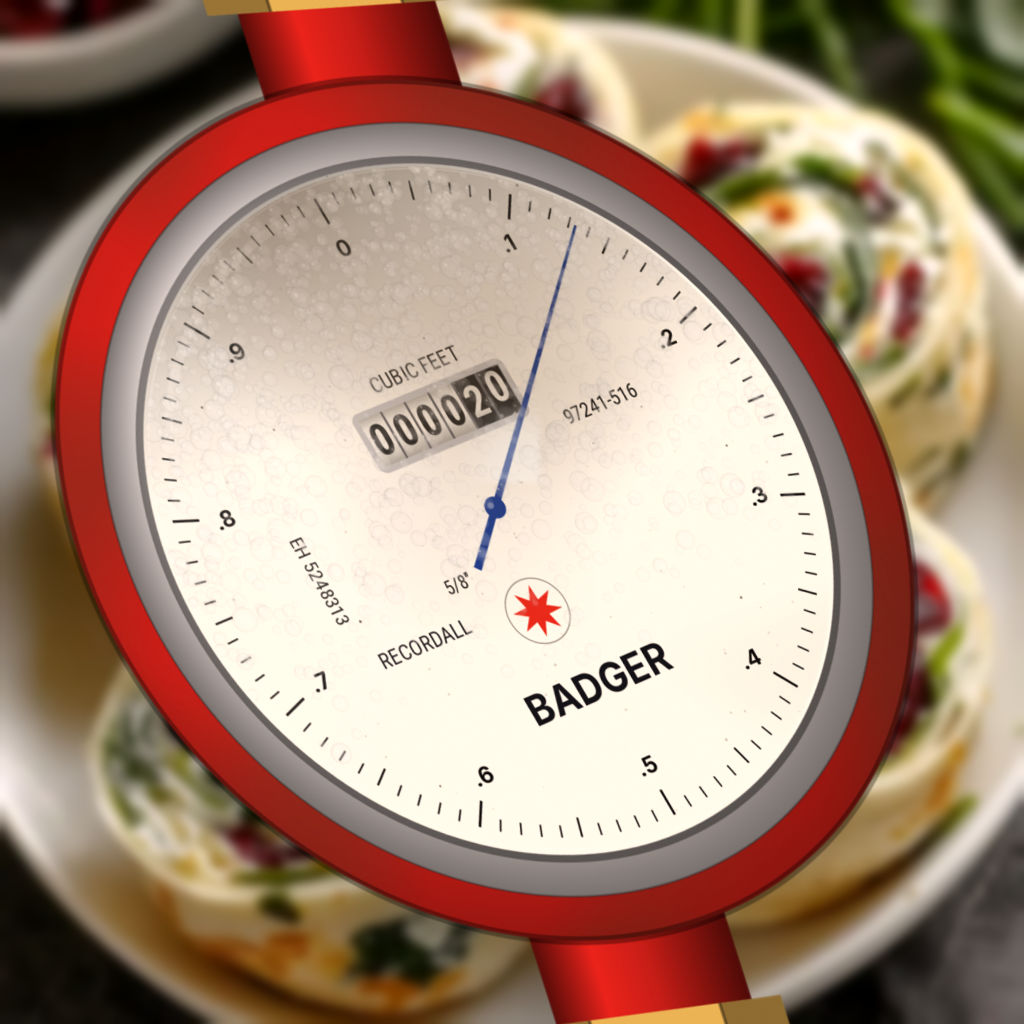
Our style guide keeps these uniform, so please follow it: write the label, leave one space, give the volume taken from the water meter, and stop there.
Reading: 20.13 ft³
